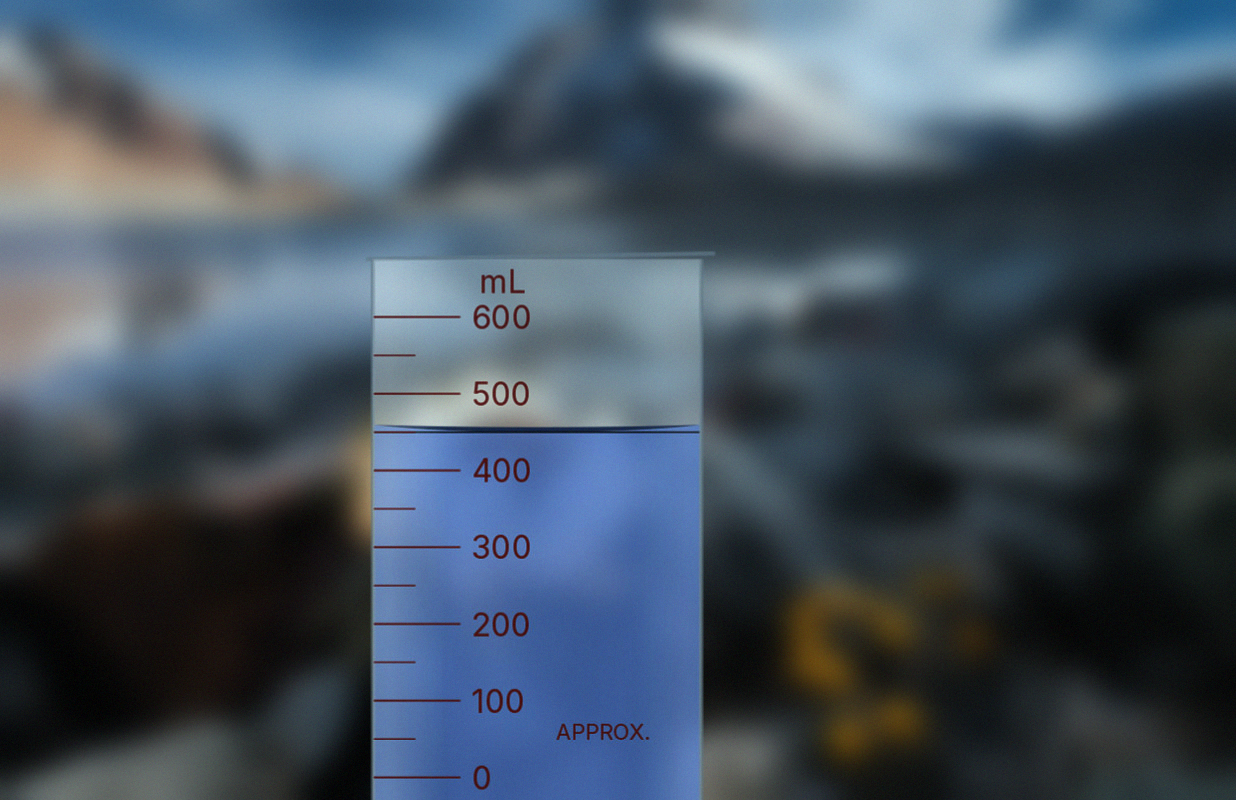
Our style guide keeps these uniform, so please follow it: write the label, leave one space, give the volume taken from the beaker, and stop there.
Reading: 450 mL
